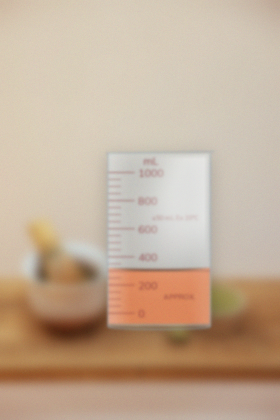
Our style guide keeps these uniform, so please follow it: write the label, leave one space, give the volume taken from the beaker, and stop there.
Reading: 300 mL
